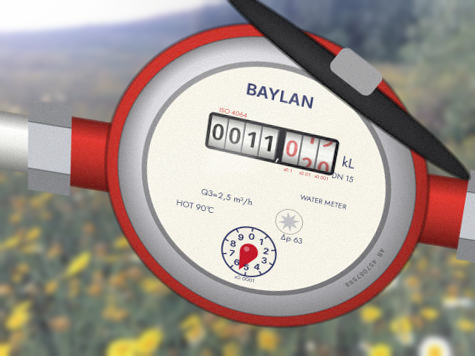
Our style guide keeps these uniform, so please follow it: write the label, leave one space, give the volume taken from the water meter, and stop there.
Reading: 11.0195 kL
